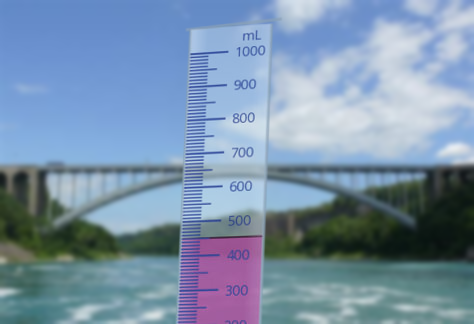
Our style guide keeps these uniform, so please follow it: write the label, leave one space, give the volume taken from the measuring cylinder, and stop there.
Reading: 450 mL
